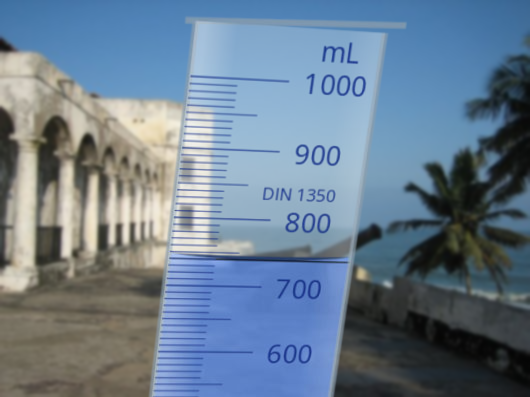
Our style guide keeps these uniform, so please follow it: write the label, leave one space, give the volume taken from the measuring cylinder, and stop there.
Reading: 740 mL
